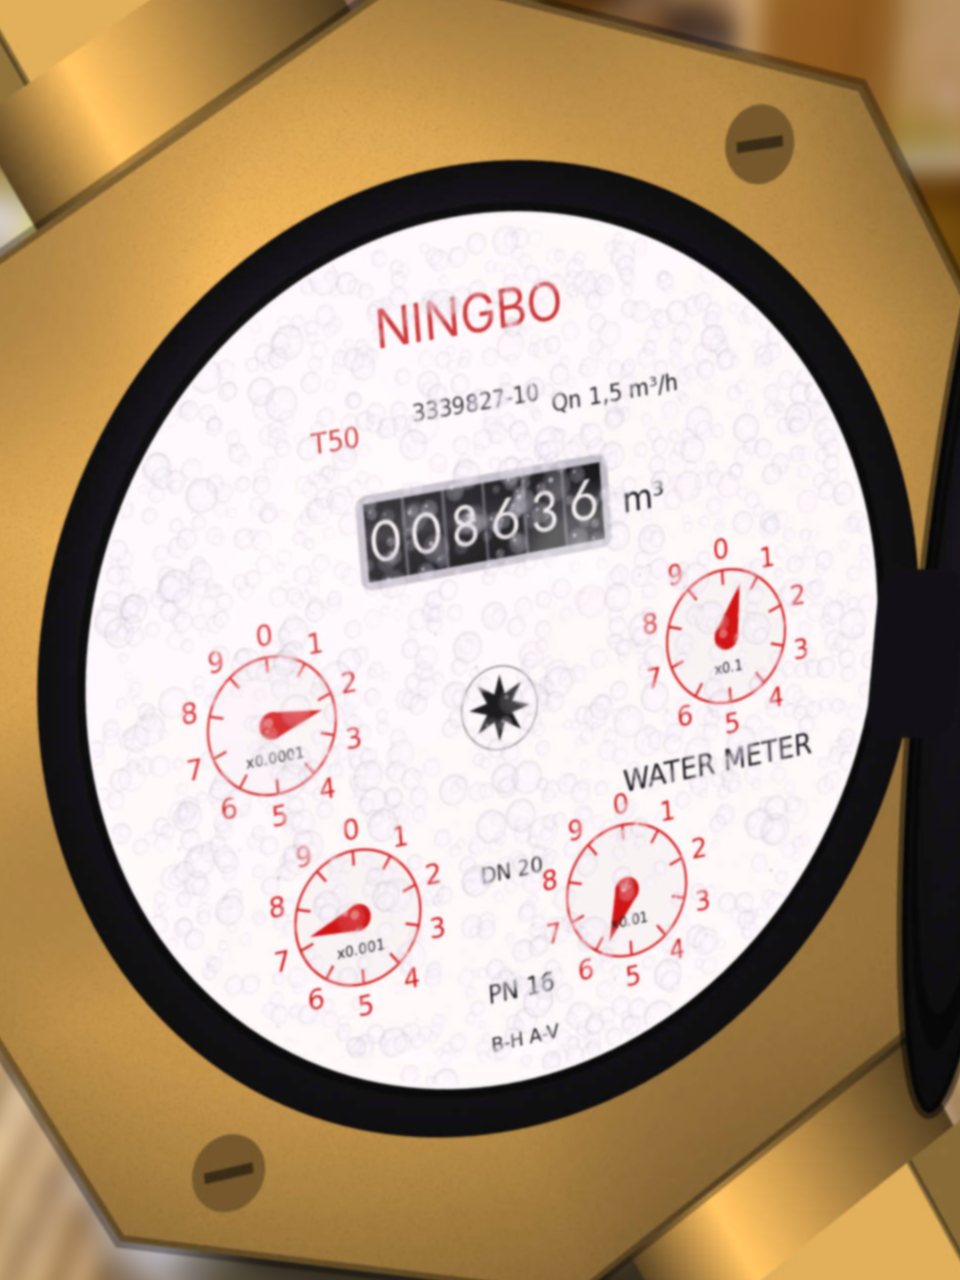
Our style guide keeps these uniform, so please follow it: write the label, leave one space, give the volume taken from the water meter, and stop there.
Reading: 8636.0572 m³
